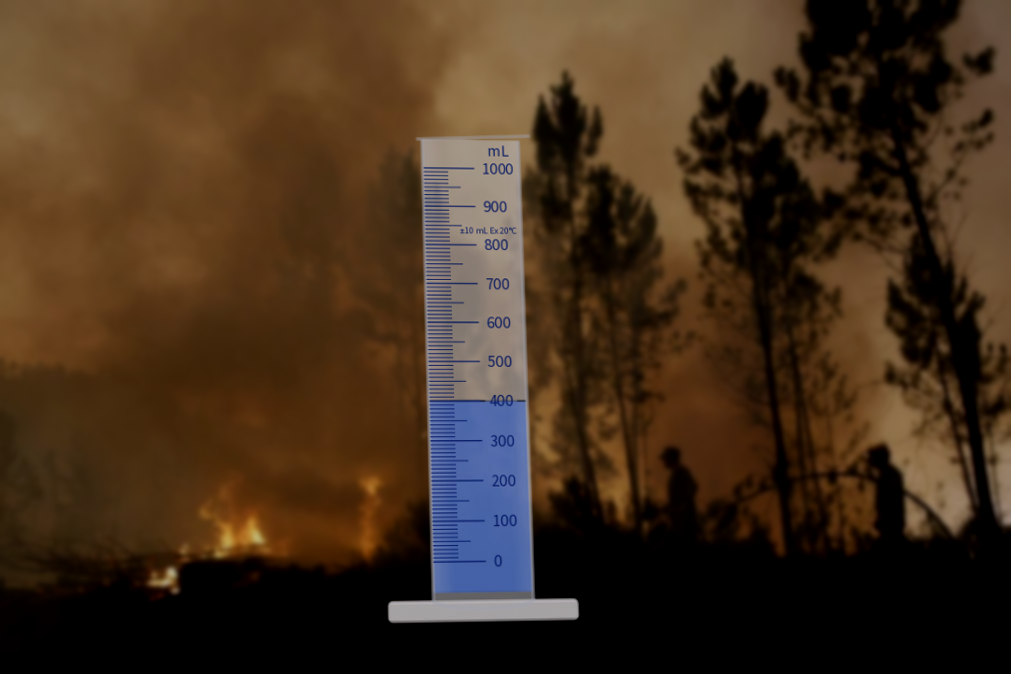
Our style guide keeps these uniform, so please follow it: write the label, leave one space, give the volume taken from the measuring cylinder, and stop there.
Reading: 400 mL
